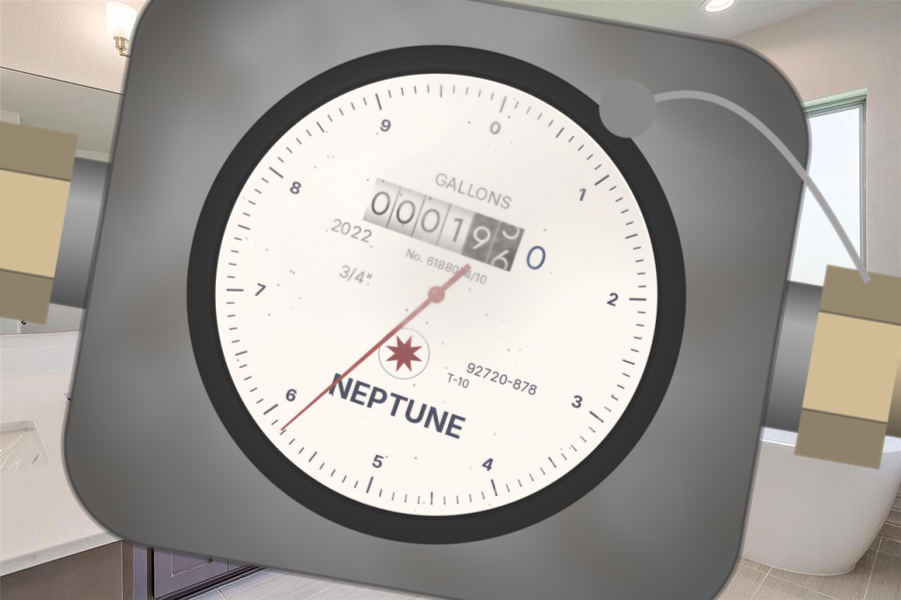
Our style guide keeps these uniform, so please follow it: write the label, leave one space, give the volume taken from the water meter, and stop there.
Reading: 1955.8 gal
